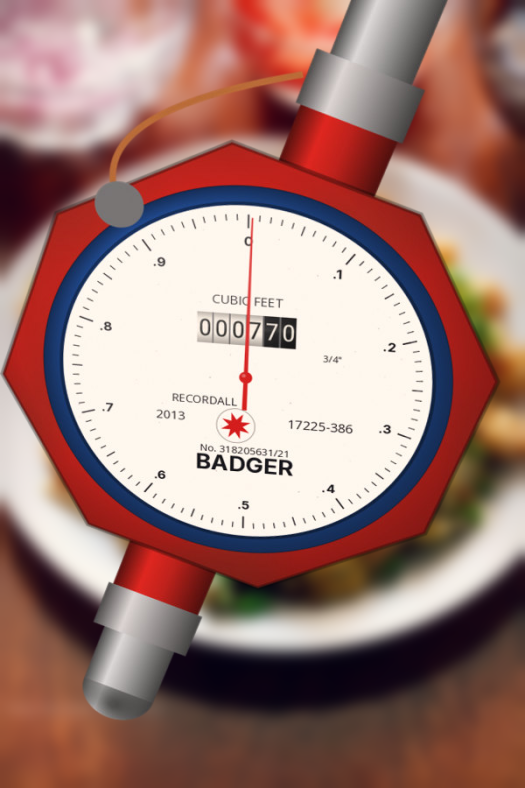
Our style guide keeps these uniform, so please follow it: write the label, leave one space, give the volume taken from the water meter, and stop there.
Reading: 770.00 ft³
